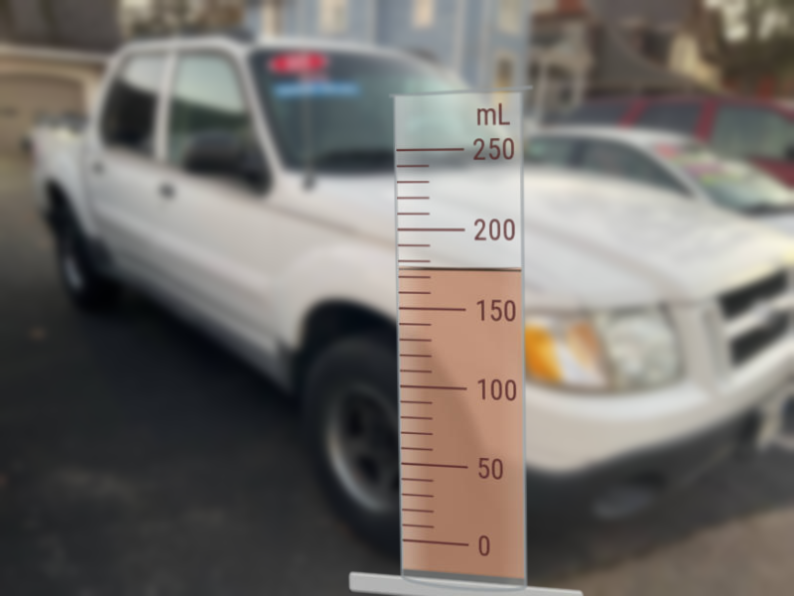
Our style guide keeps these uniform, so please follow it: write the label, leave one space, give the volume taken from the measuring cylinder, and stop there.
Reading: 175 mL
